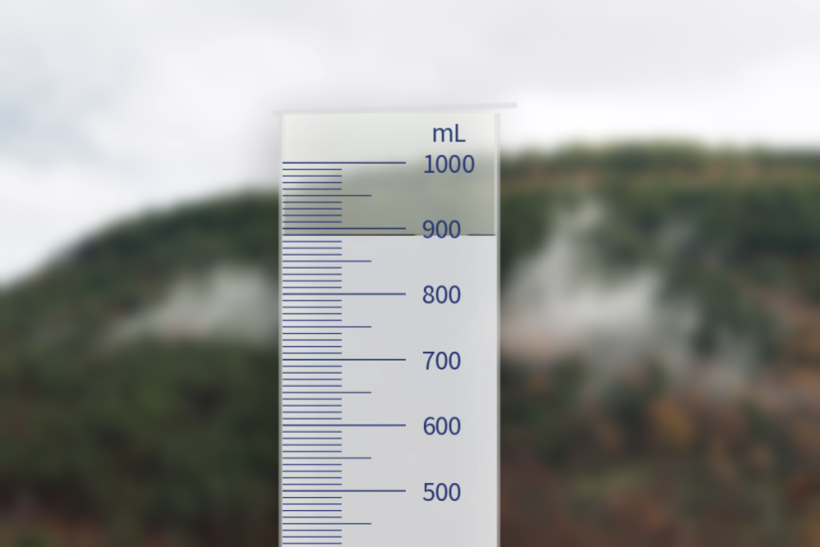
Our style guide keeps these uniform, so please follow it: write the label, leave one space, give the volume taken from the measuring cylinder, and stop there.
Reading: 890 mL
